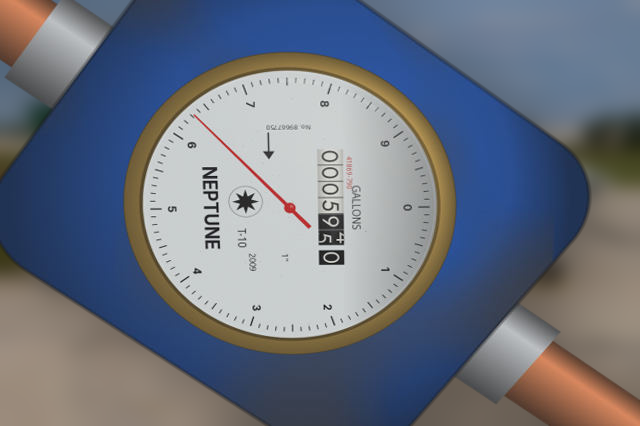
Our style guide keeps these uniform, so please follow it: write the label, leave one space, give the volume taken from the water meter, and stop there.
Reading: 5946.3 gal
